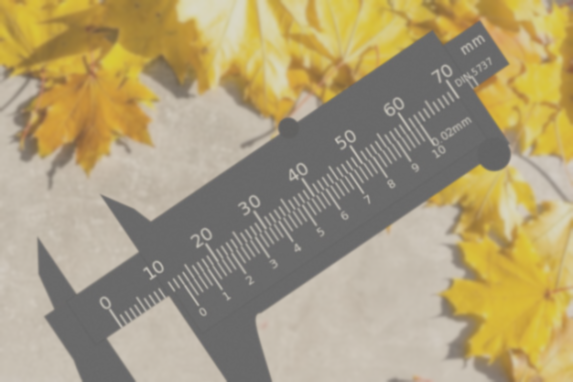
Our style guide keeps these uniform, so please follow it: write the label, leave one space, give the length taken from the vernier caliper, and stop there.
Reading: 13.0 mm
